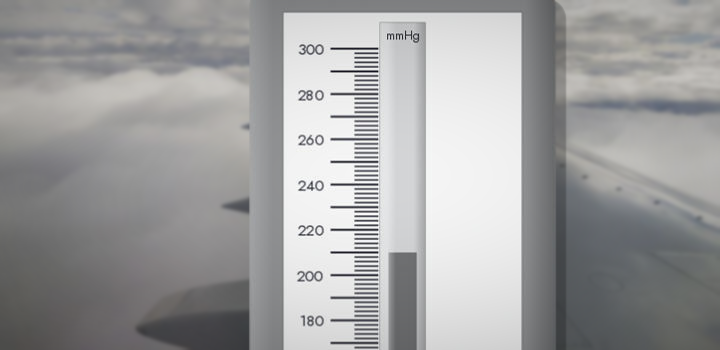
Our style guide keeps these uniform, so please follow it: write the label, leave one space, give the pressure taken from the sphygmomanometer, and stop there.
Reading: 210 mmHg
